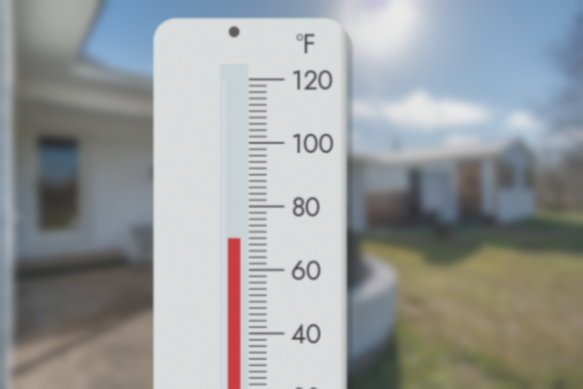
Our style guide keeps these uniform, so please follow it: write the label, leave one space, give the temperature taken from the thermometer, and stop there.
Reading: 70 °F
